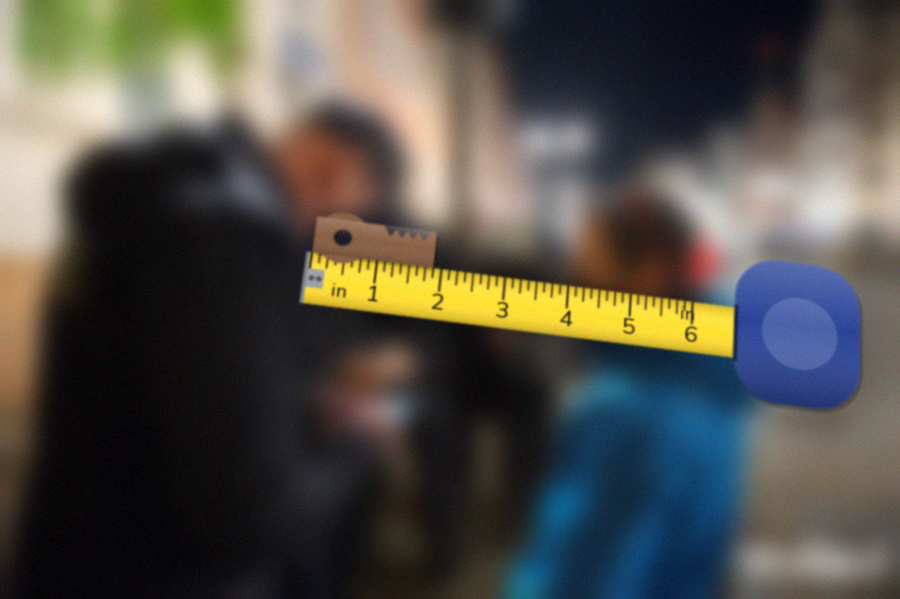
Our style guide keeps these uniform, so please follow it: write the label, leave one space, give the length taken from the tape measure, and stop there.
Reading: 1.875 in
